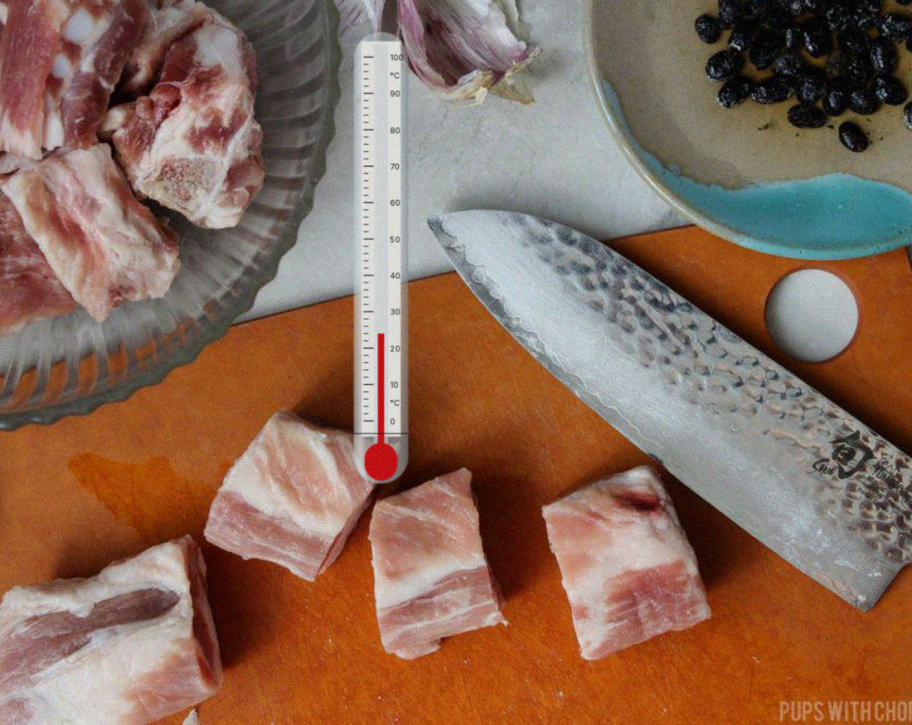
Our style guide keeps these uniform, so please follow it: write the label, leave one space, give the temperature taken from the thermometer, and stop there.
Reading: 24 °C
